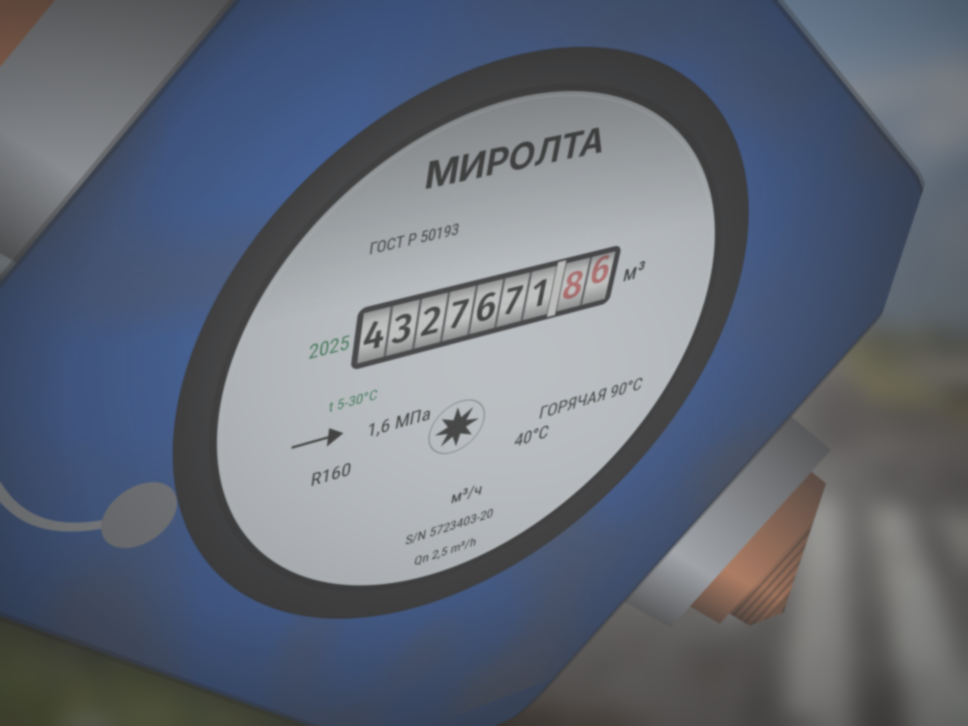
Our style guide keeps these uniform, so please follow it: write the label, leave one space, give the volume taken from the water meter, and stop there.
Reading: 4327671.86 m³
